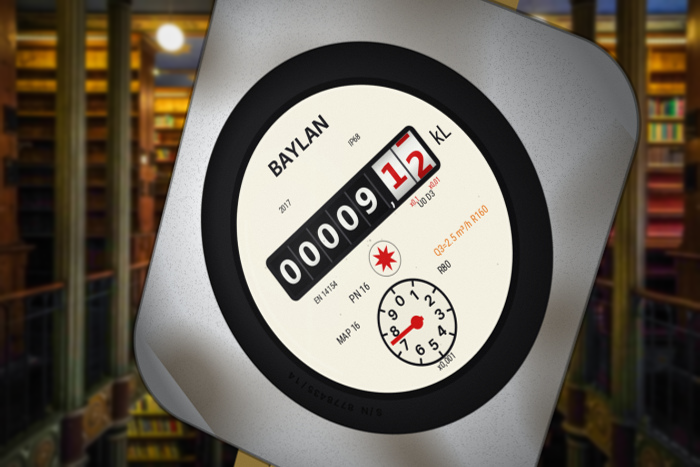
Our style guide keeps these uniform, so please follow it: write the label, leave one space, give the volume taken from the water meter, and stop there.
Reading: 9.117 kL
